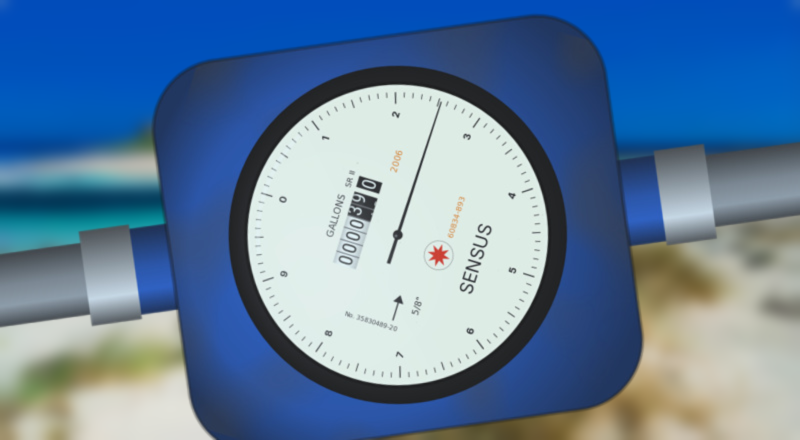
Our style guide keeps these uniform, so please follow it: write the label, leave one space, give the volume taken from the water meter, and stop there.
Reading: 392.5 gal
